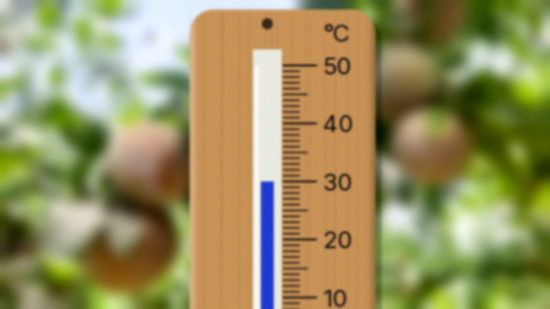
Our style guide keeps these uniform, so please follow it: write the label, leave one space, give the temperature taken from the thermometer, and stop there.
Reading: 30 °C
